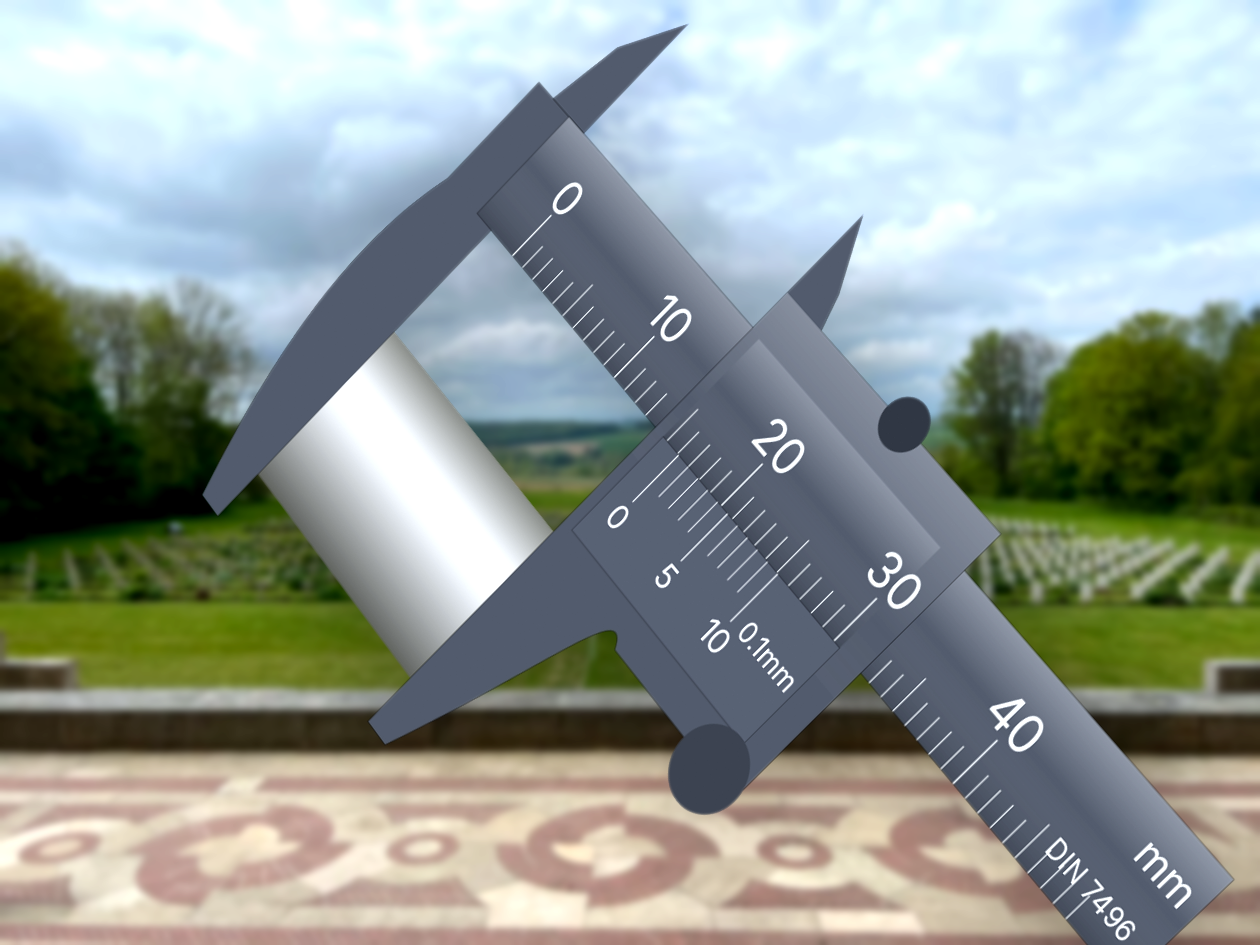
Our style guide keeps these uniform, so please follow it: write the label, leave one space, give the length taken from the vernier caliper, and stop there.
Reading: 16.1 mm
